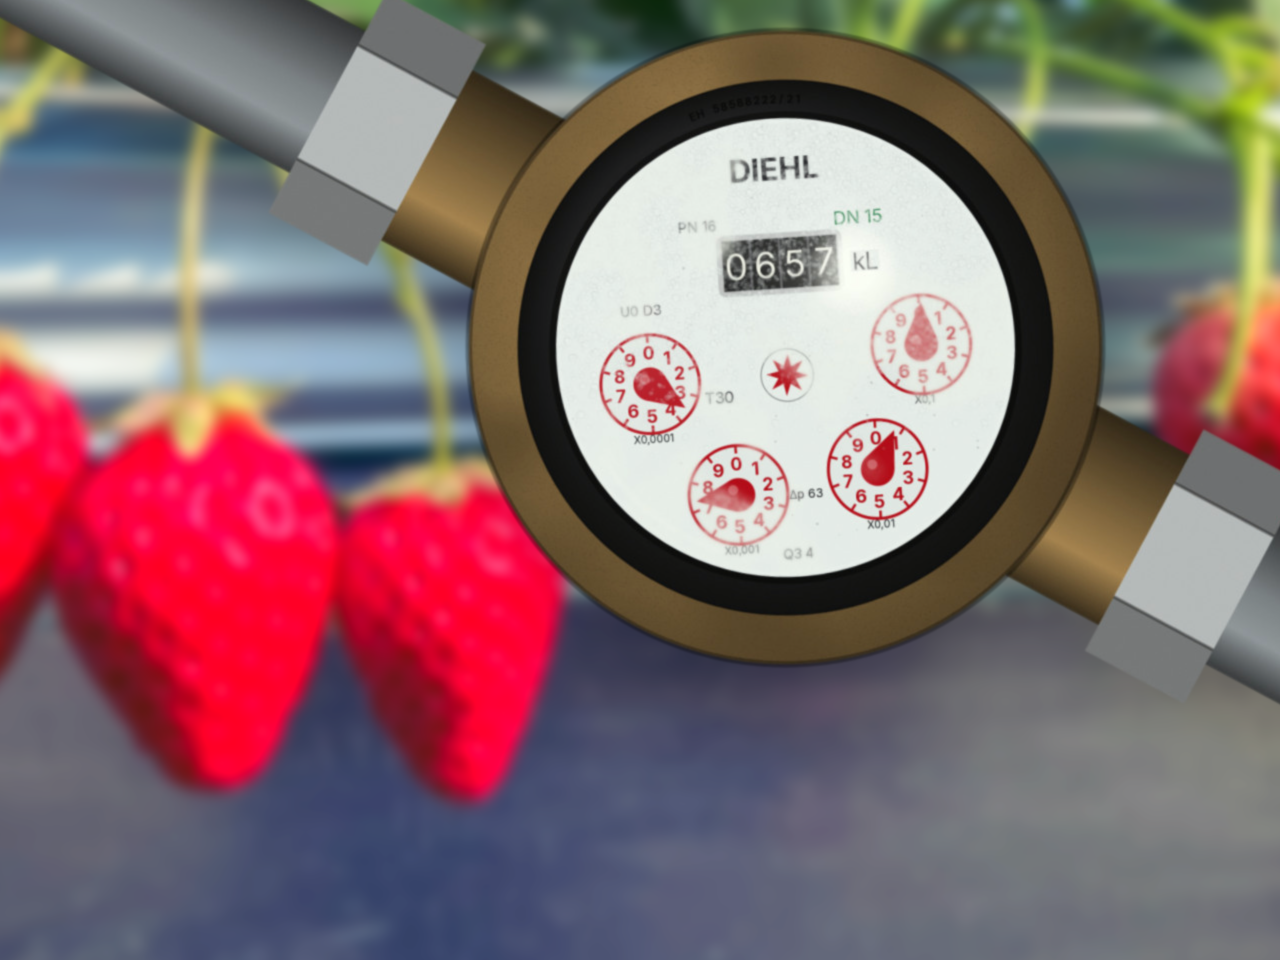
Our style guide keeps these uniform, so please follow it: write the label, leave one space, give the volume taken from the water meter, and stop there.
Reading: 657.0073 kL
